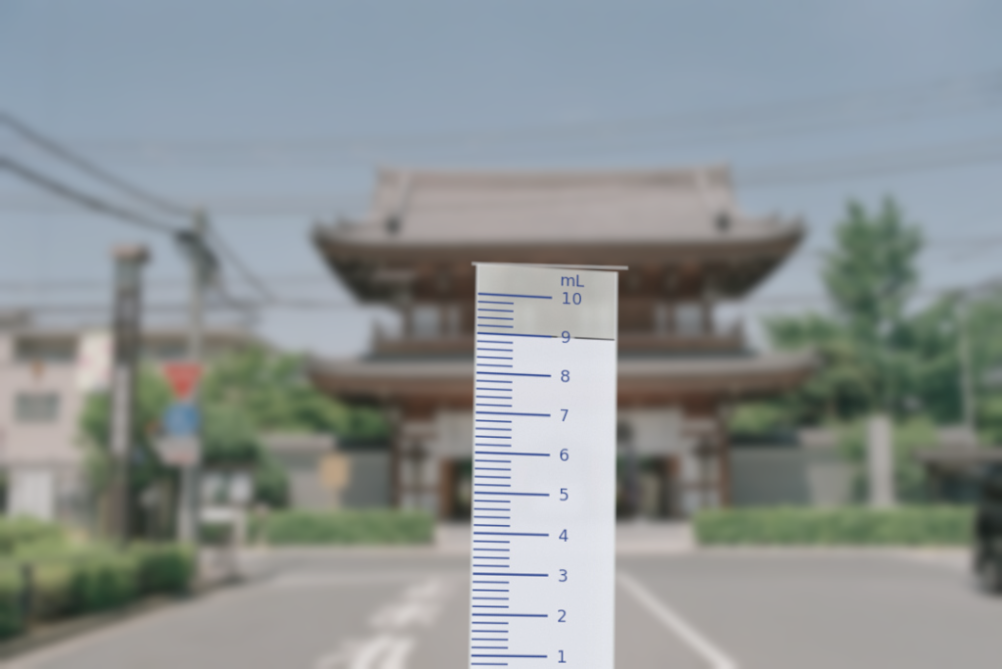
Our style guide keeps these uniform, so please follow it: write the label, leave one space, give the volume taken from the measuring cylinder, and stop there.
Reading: 9 mL
